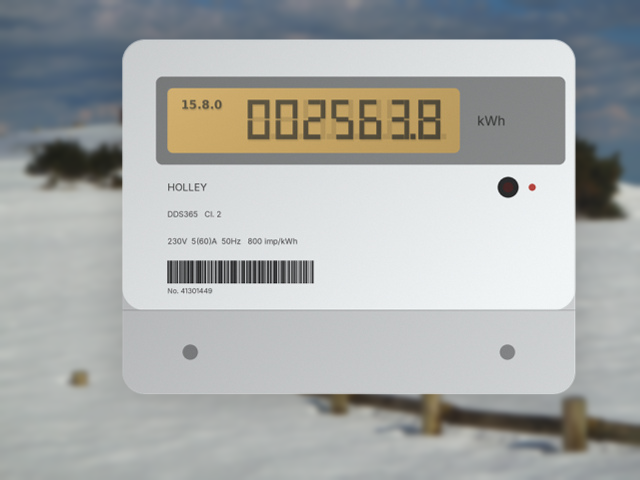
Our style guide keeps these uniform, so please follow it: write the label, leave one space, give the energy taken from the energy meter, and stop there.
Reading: 2563.8 kWh
